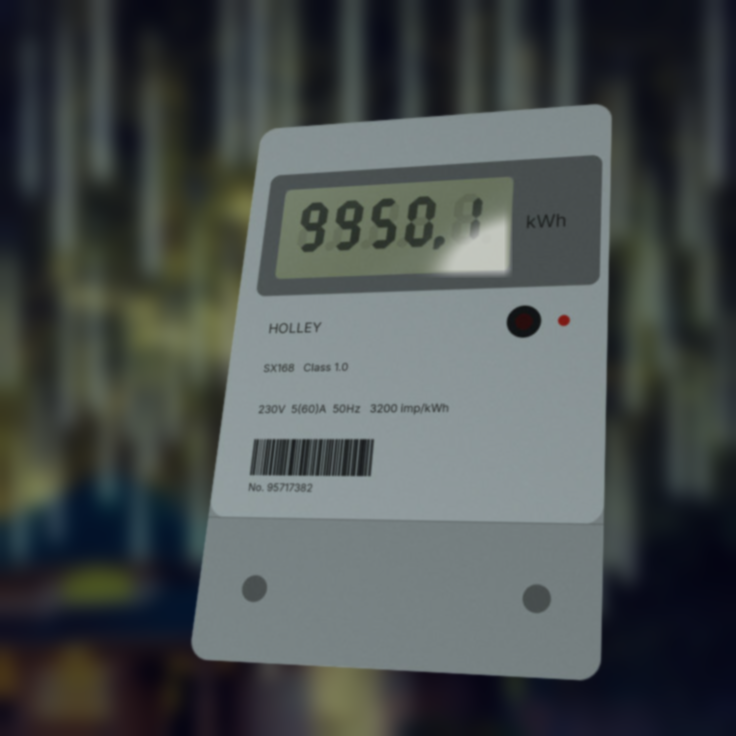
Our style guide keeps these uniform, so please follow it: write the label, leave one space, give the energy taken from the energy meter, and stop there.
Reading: 9950.1 kWh
